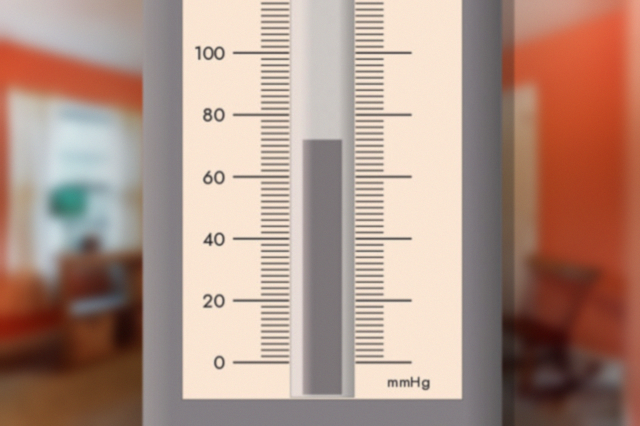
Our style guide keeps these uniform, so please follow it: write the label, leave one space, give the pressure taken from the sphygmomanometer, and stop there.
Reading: 72 mmHg
